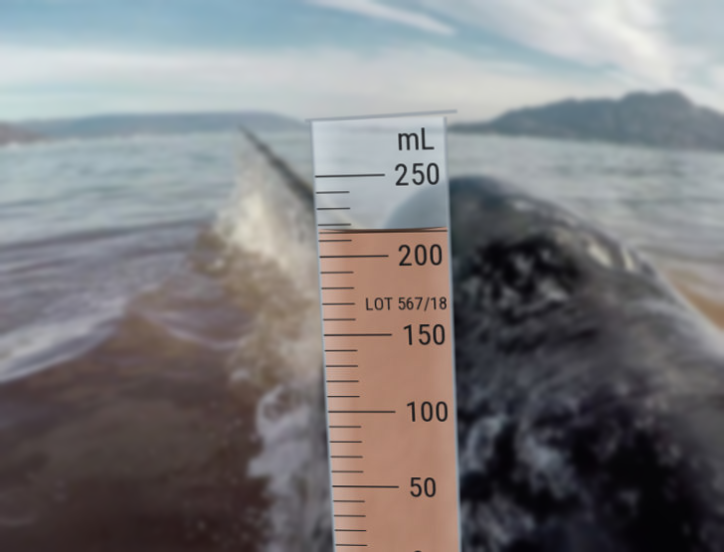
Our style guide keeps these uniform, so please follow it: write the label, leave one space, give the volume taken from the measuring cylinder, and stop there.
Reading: 215 mL
